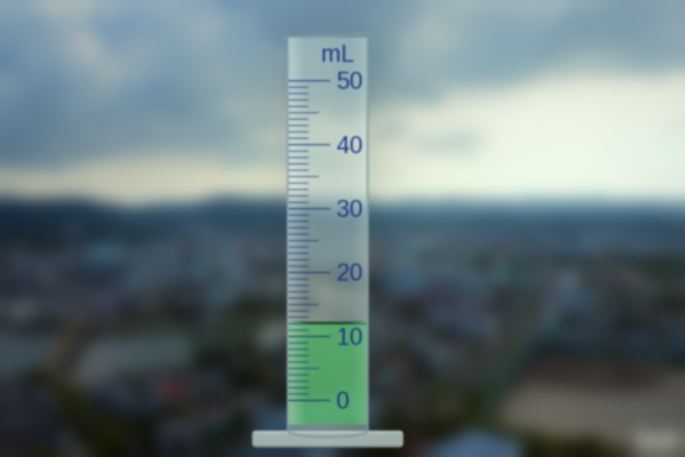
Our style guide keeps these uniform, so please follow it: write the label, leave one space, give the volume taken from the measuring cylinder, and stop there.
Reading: 12 mL
